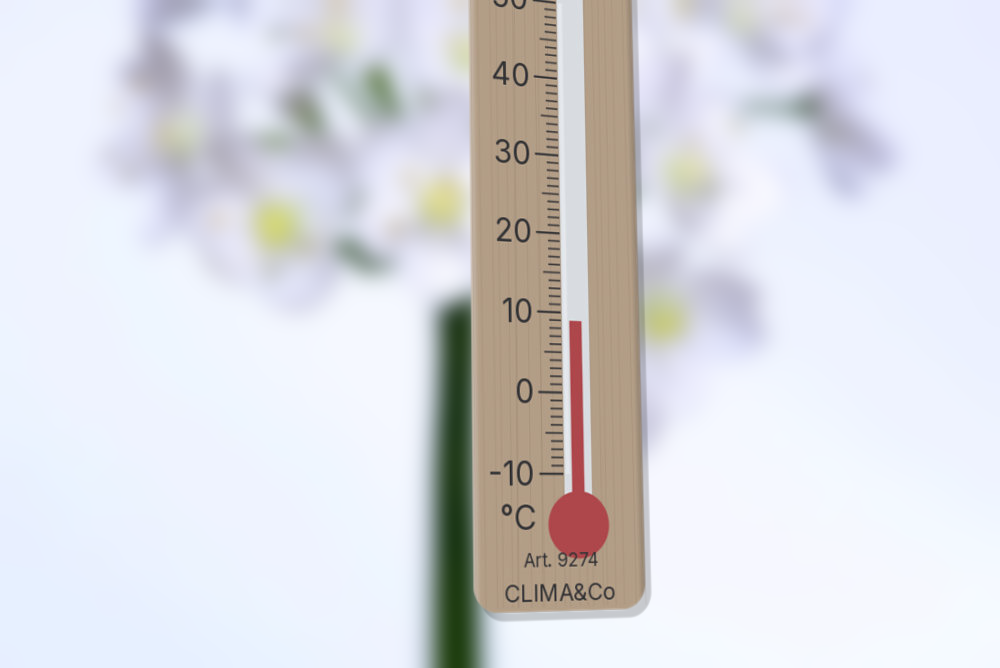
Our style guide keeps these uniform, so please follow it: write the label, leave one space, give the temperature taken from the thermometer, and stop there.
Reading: 9 °C
